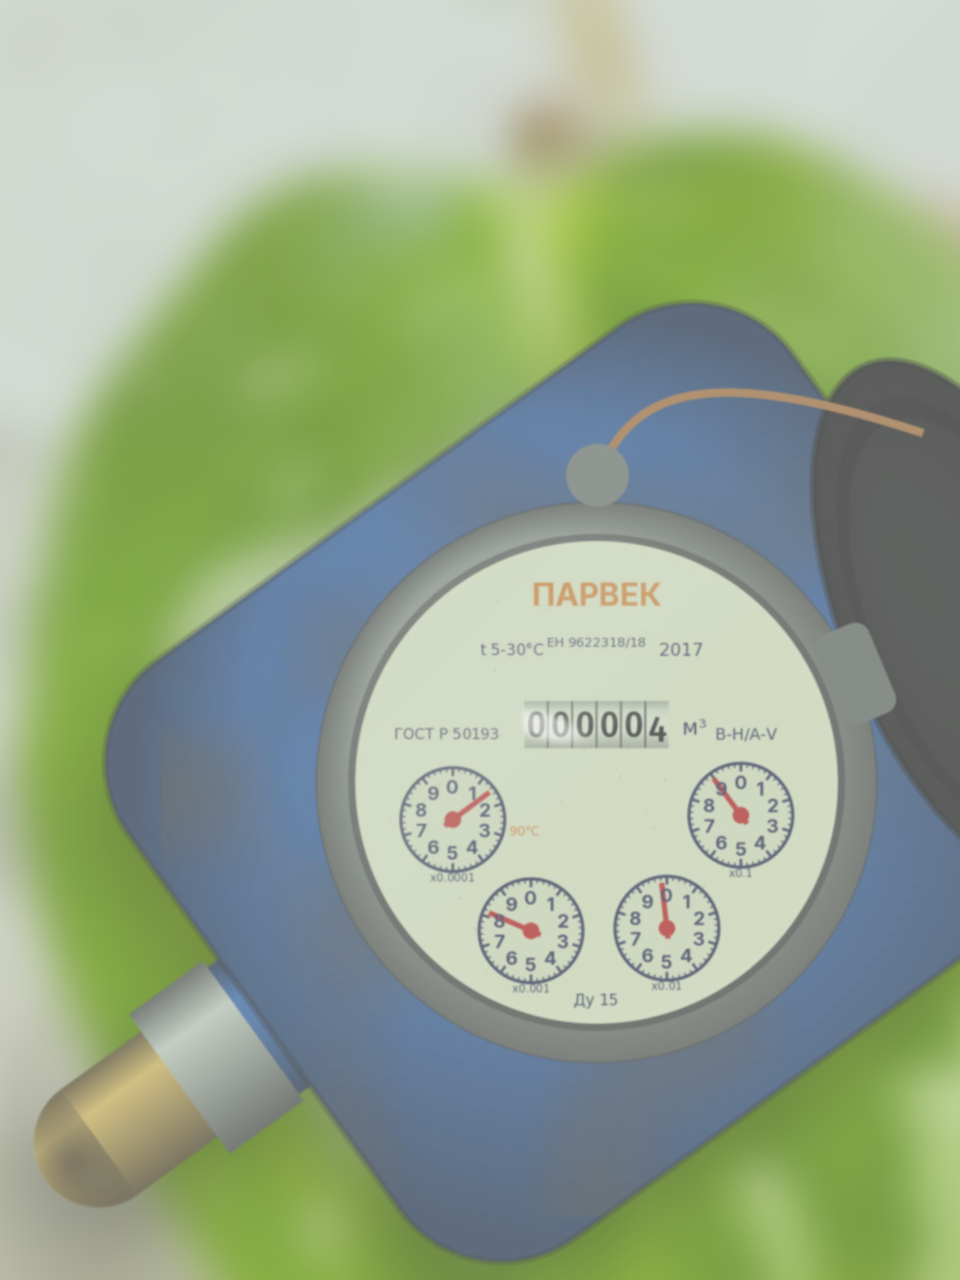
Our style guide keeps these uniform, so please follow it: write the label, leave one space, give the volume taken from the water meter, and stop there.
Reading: 3.8981 m³
